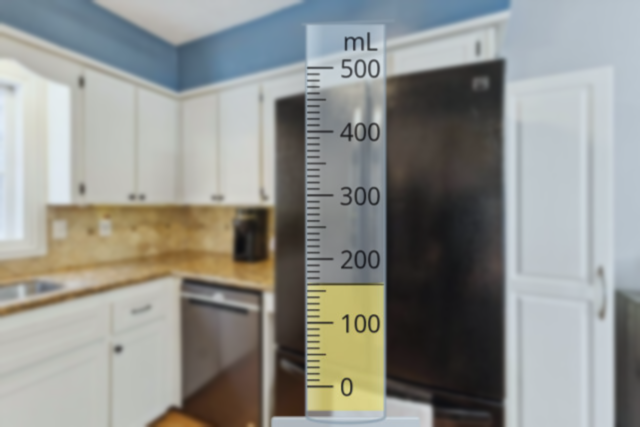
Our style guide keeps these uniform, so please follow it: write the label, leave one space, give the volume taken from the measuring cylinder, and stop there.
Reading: 160 mL
